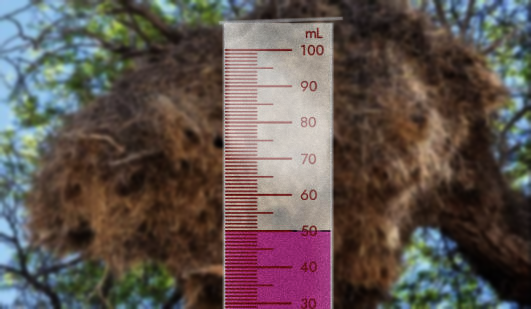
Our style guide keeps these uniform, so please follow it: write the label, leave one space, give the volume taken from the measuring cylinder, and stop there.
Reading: 50 mL
